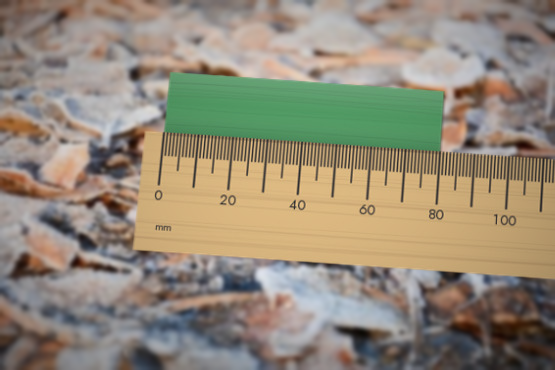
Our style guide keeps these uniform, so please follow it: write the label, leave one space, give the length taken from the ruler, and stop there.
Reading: 80 mm
